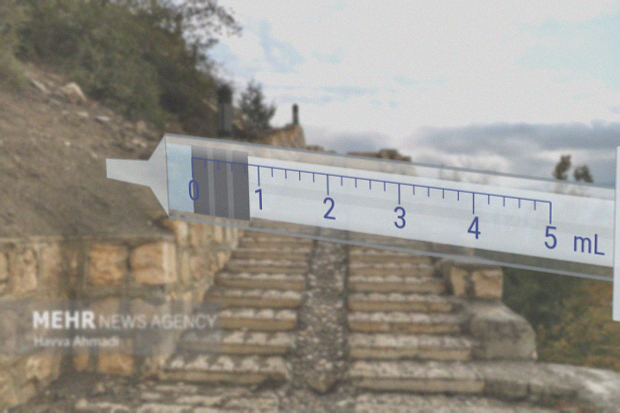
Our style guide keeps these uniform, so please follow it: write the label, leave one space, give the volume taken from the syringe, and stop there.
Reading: 0 mL
